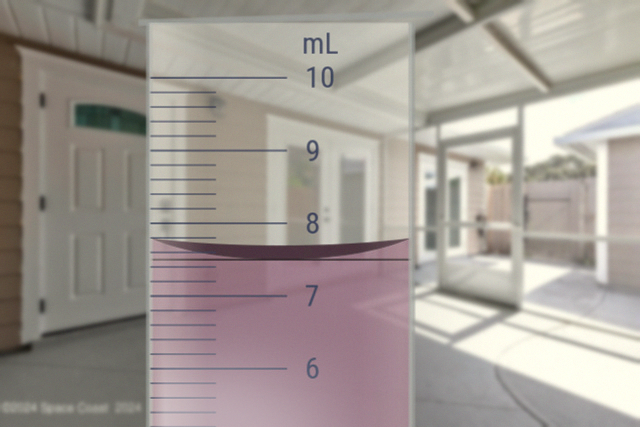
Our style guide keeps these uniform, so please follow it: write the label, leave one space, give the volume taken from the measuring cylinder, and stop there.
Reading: 7.5 mL
